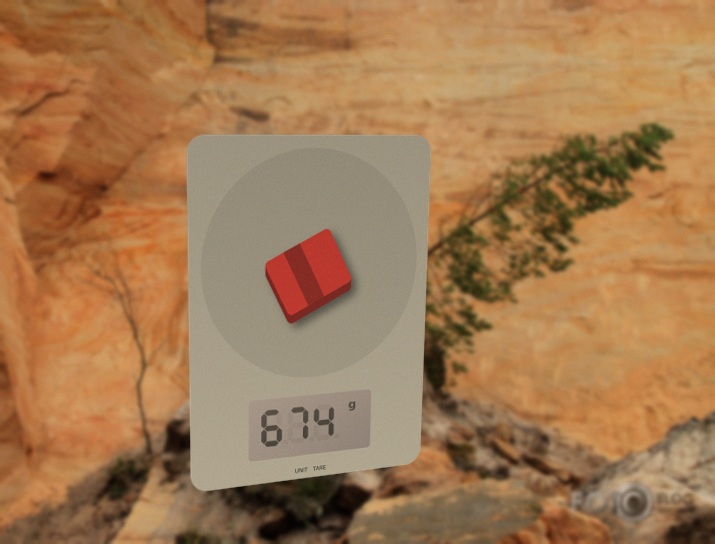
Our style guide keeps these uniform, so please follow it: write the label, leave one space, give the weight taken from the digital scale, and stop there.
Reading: 674 g
